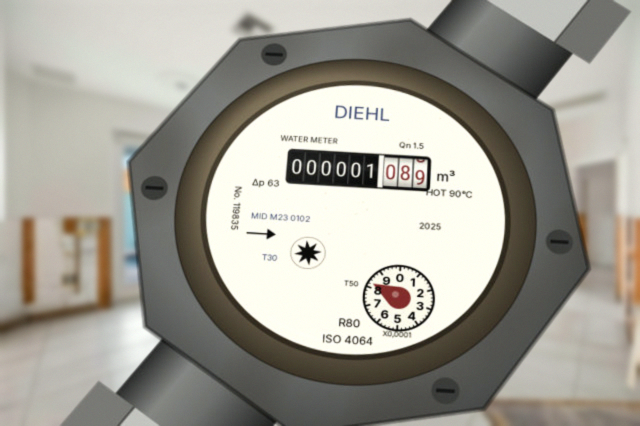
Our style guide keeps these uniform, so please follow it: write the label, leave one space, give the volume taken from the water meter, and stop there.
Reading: 1.0888 m³
